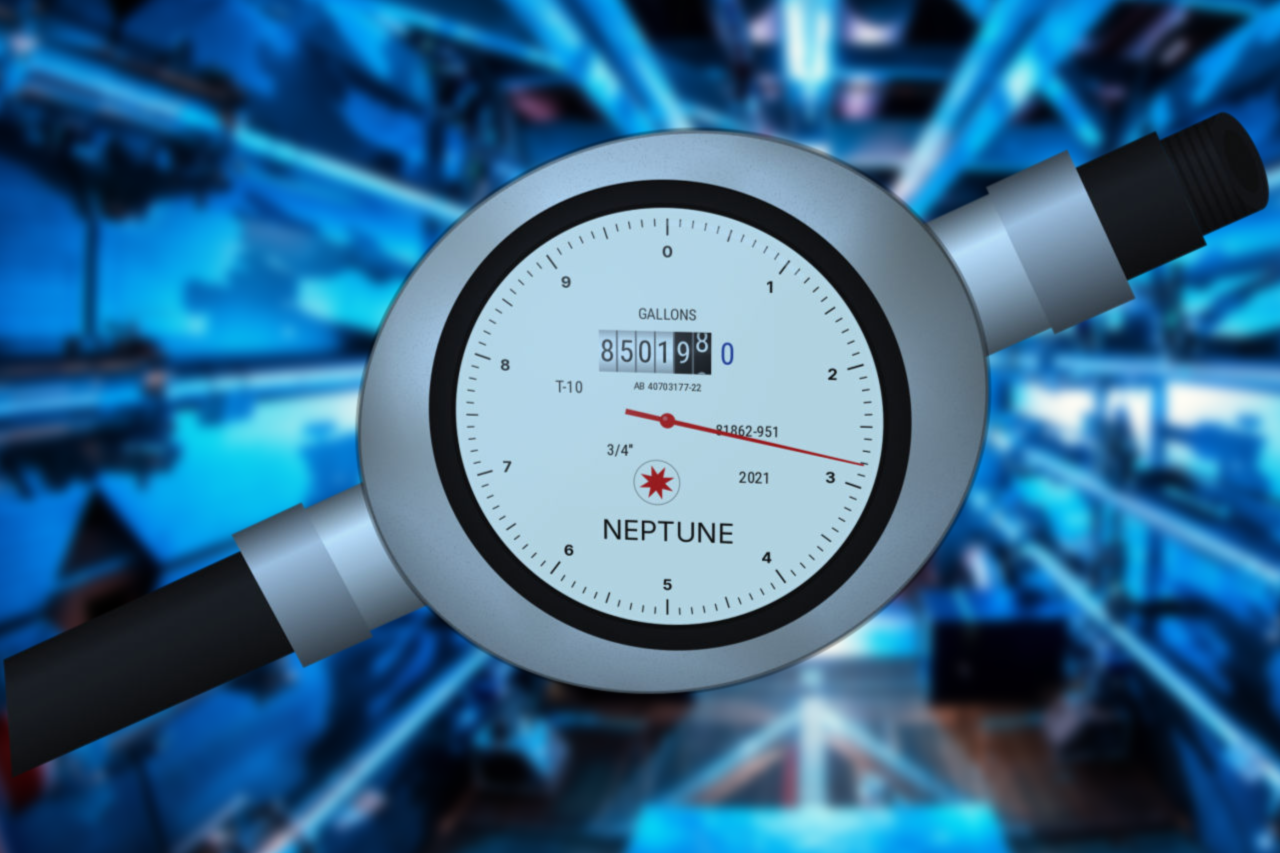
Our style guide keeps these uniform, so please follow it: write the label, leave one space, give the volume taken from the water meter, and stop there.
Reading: 8501982.8 gal
